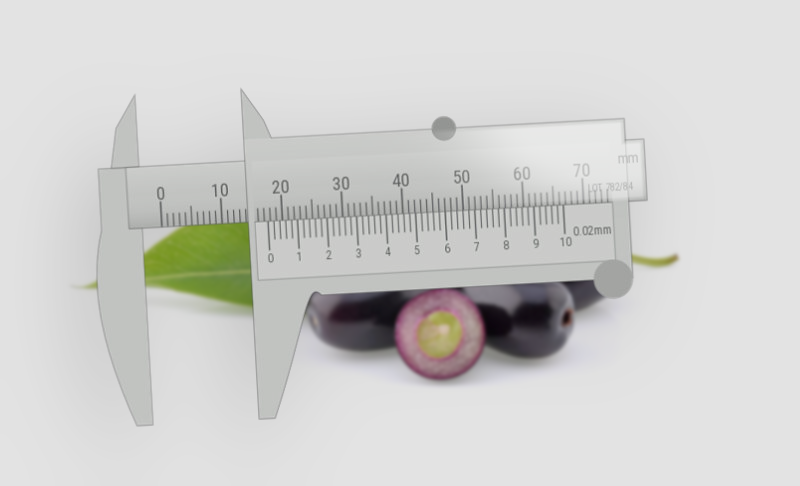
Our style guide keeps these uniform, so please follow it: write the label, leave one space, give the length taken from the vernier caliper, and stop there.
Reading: 17.6 mm
